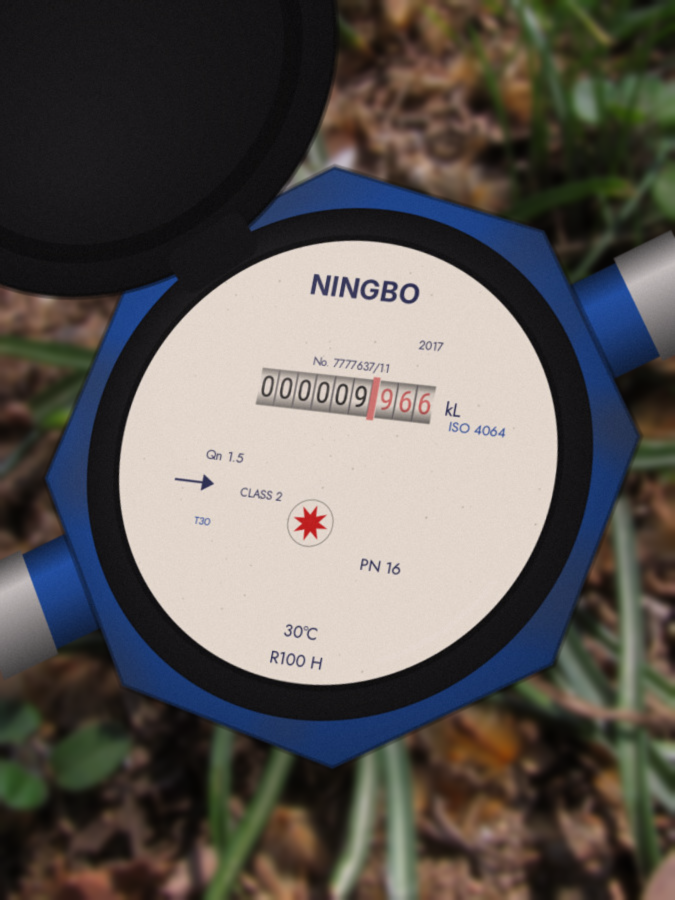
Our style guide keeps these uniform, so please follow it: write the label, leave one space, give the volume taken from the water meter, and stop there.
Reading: 9.966 kL
